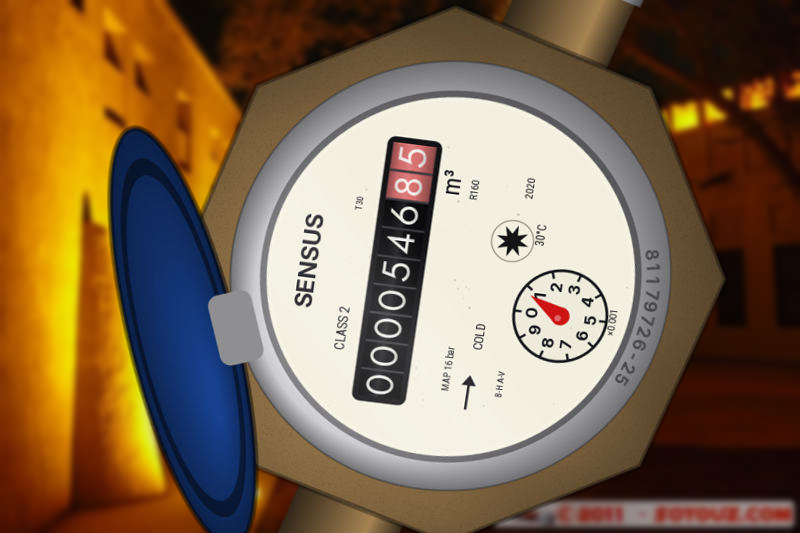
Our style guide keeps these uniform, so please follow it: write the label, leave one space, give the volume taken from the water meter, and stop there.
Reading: 546.850 m³
